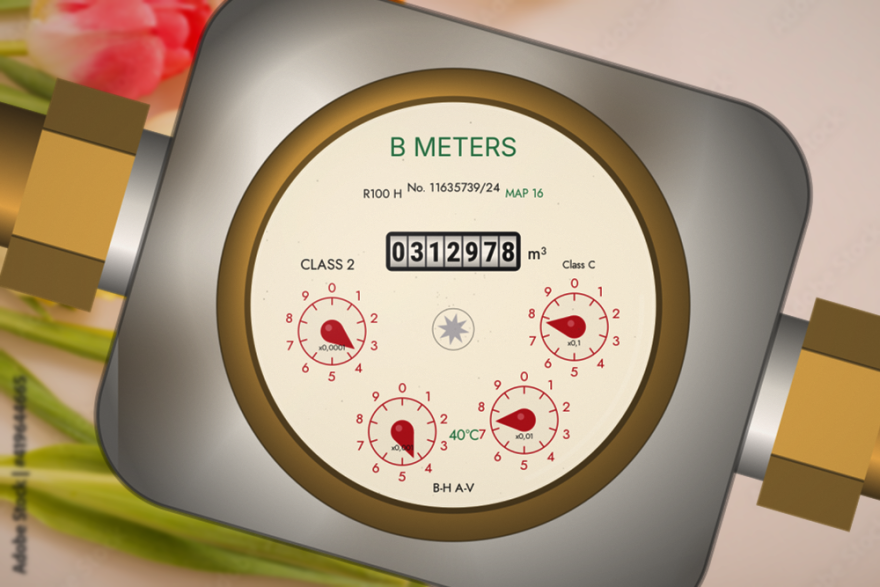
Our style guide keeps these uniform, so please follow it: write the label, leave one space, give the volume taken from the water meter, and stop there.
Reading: 312978.7743 m³
